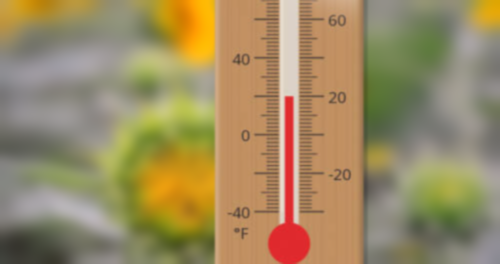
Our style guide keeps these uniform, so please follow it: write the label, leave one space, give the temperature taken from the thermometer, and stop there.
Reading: 20 °F
